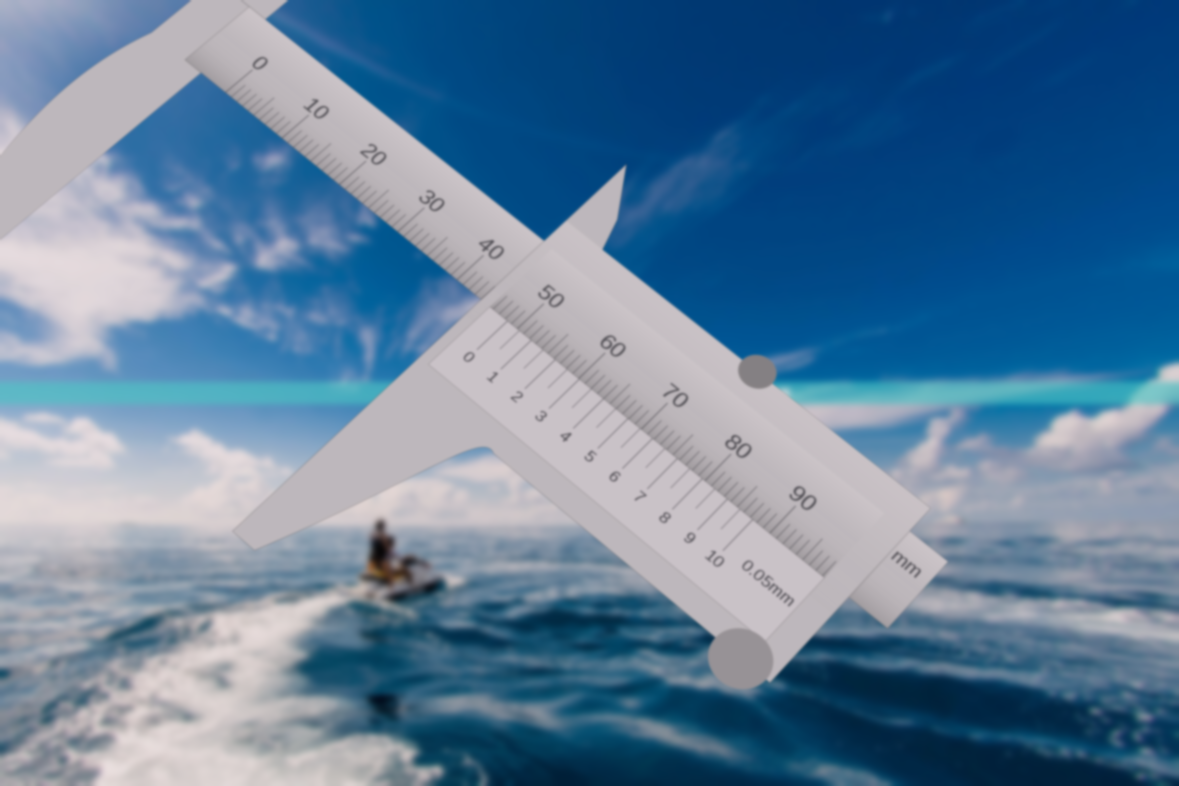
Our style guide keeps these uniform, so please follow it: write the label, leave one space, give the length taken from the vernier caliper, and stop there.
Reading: 48.4 mm
